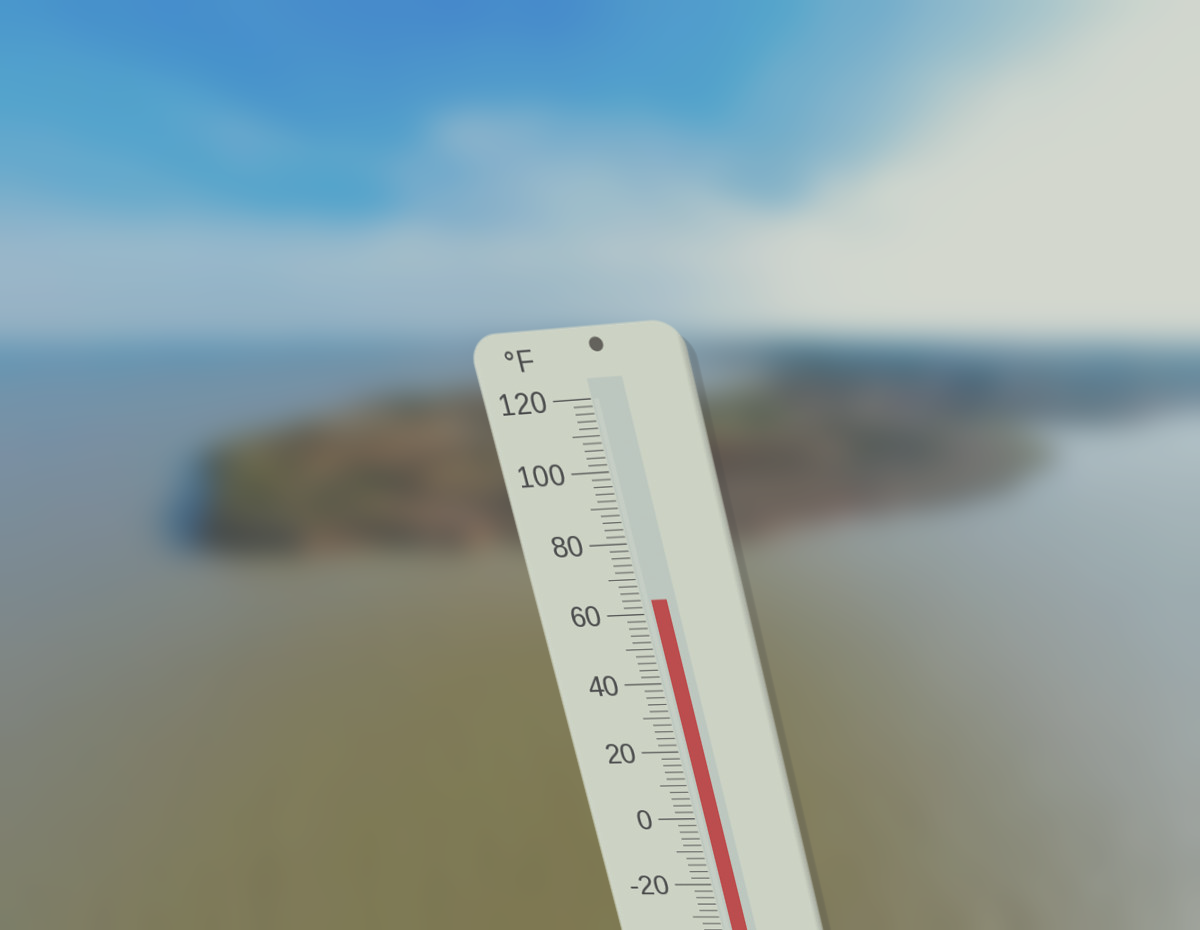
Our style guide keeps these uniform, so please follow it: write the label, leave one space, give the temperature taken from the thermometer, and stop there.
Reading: 64 °F
